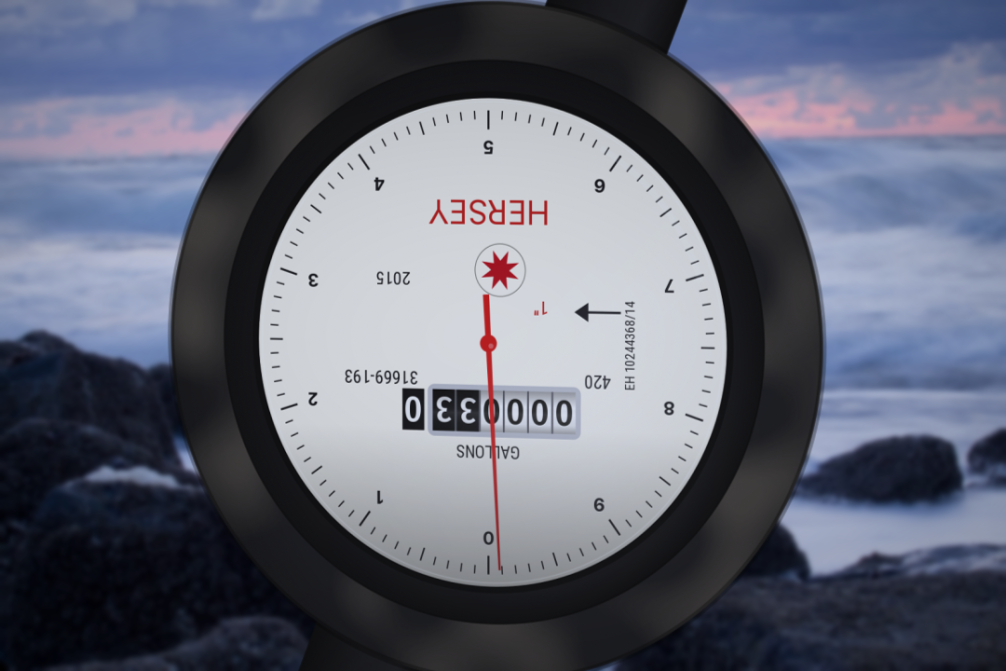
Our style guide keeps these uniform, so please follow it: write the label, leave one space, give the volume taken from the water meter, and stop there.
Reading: 329.9 gal
